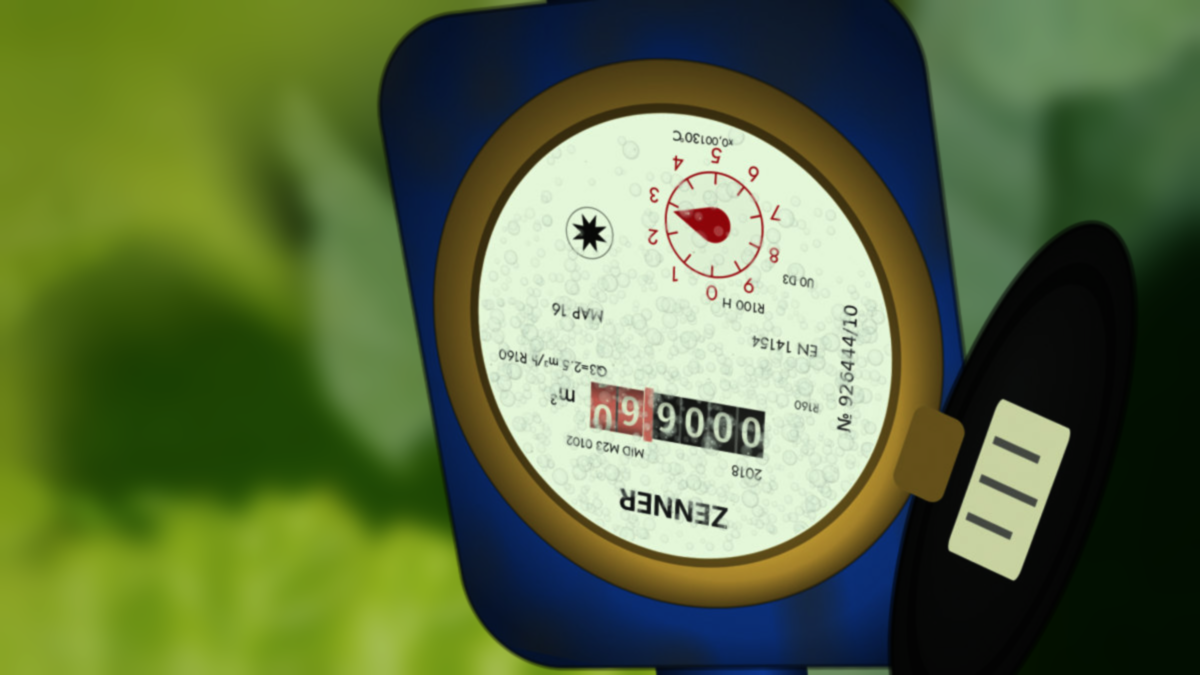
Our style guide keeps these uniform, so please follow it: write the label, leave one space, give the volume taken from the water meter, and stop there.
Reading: 6.602 m³
